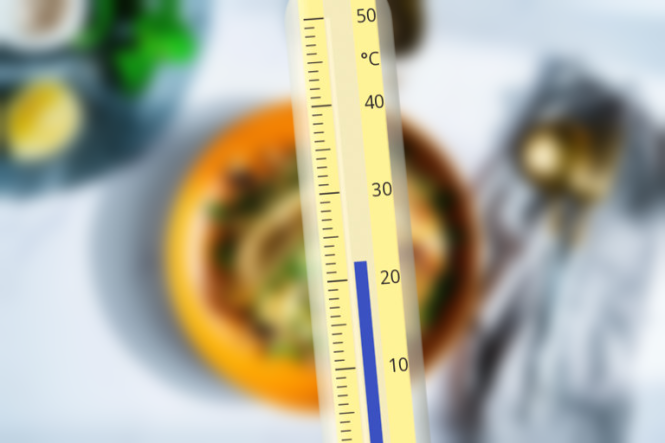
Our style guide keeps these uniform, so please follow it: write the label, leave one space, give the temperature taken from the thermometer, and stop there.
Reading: 22 °C
